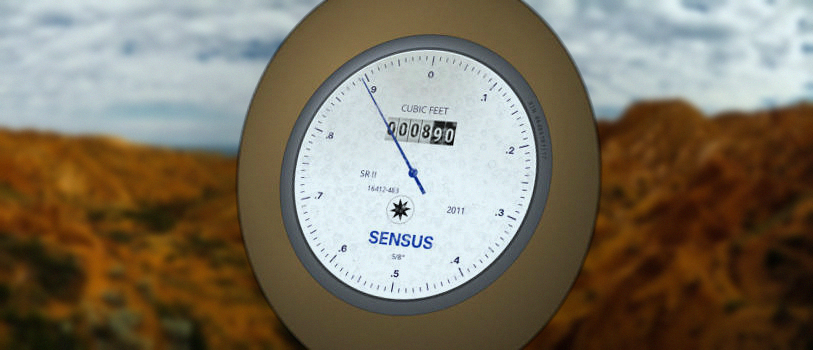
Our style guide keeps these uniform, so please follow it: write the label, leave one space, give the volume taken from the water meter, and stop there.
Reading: 889.89 ft³
